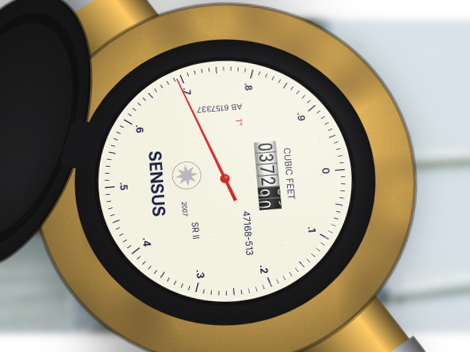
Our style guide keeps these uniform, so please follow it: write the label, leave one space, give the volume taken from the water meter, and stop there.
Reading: 37289.69 ft³
